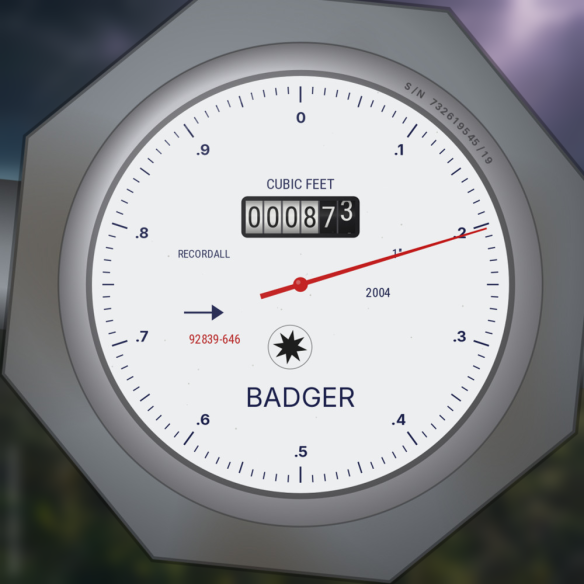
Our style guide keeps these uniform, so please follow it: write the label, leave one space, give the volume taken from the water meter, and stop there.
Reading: 873.20 ft³
